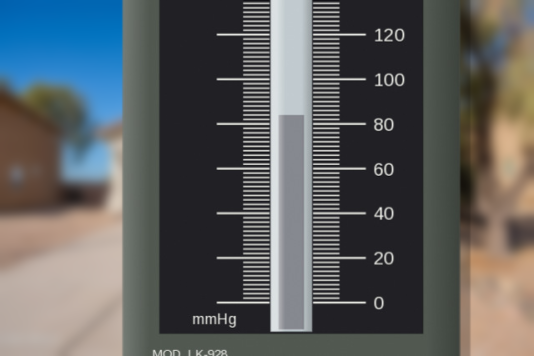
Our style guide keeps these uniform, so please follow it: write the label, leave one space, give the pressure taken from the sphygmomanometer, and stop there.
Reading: 84 mmHg
